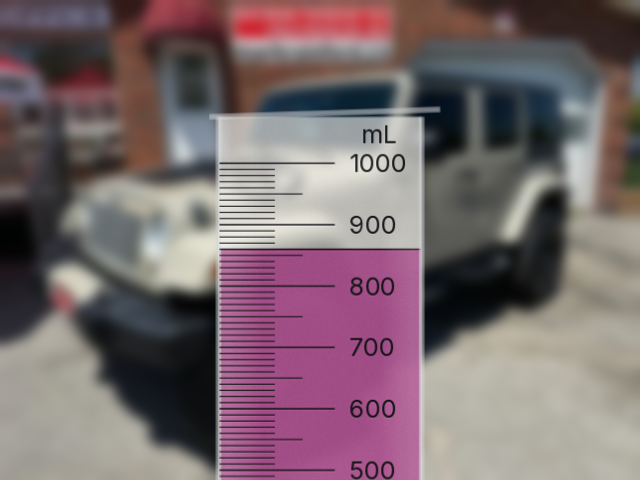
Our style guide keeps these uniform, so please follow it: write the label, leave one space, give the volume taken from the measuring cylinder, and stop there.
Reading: 860 mL
